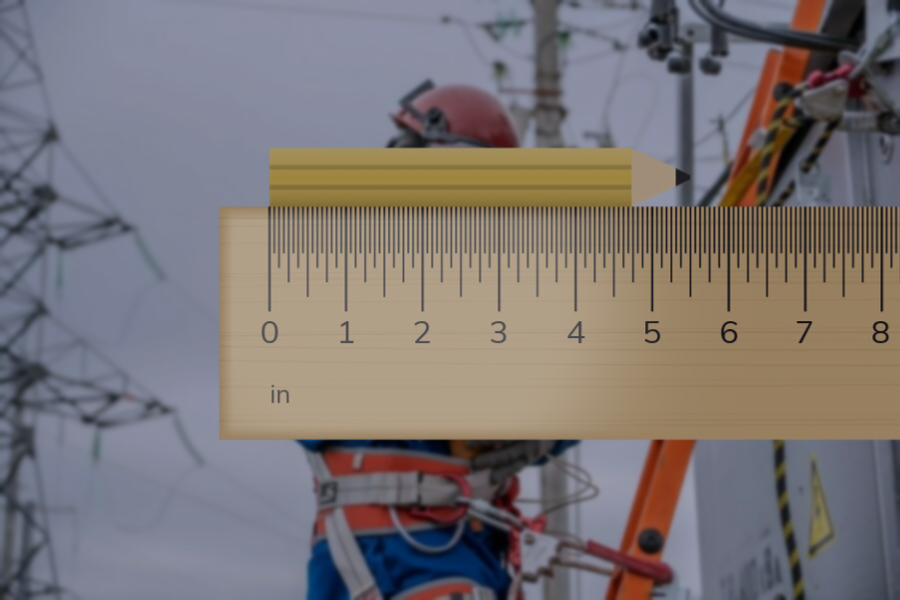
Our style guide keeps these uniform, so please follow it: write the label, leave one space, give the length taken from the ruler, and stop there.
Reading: 5.5 in
